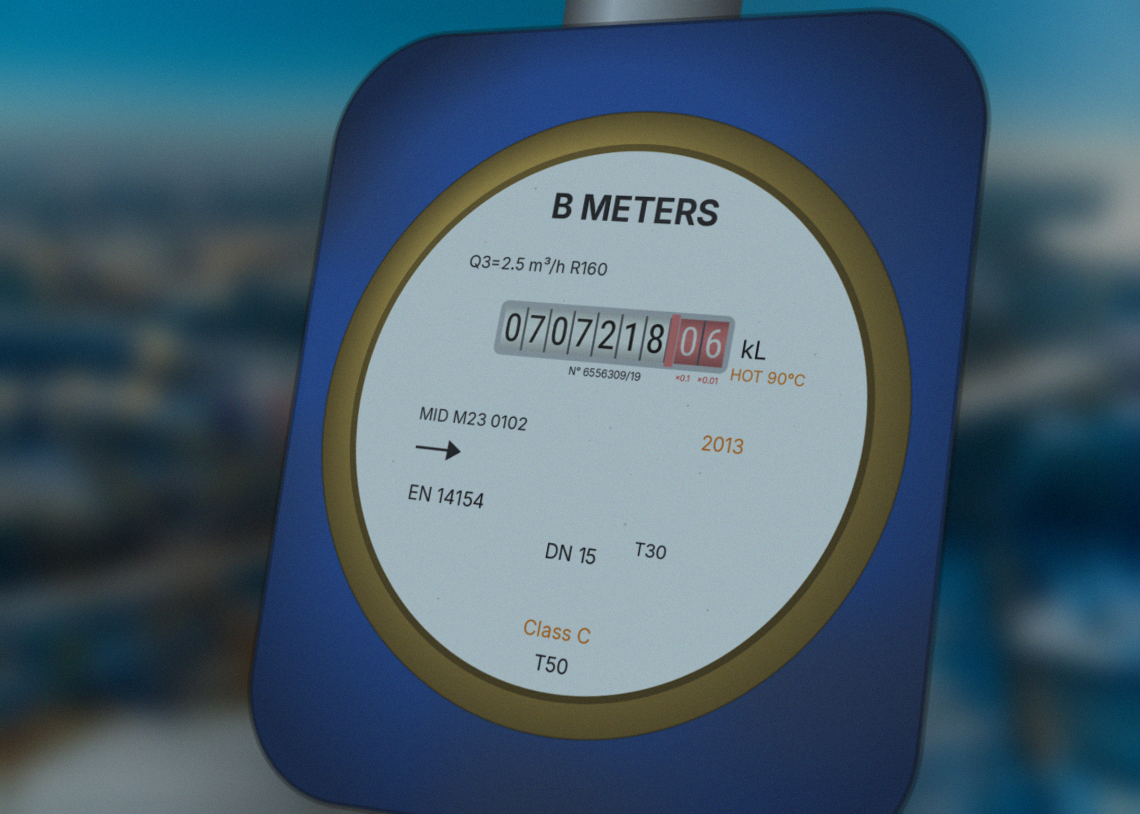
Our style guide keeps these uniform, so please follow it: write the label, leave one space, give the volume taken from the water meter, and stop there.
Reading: 707218.06 kL
